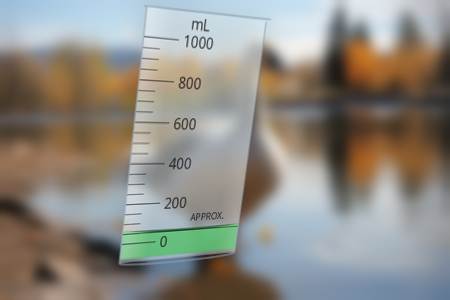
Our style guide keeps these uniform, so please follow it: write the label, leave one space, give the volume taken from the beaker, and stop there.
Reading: 50 mL
